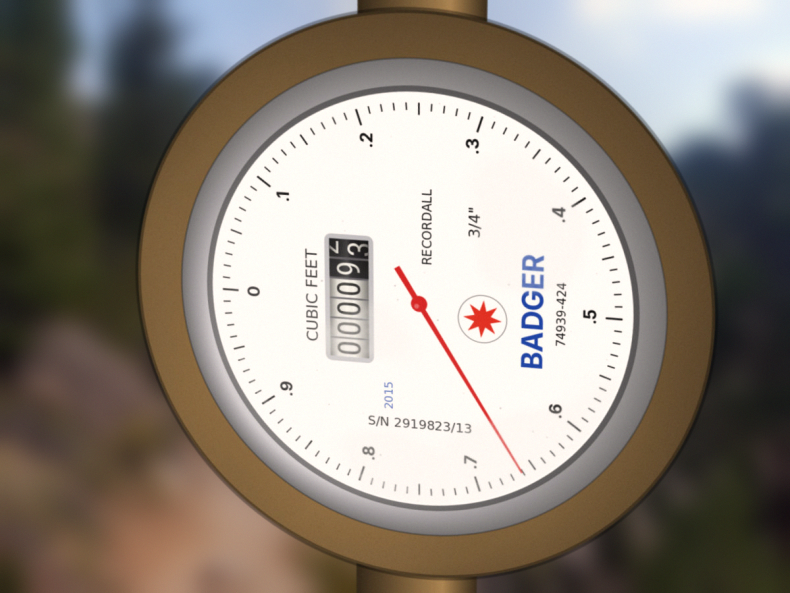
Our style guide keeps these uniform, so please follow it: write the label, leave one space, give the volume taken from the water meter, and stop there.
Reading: 92.66 ft³
